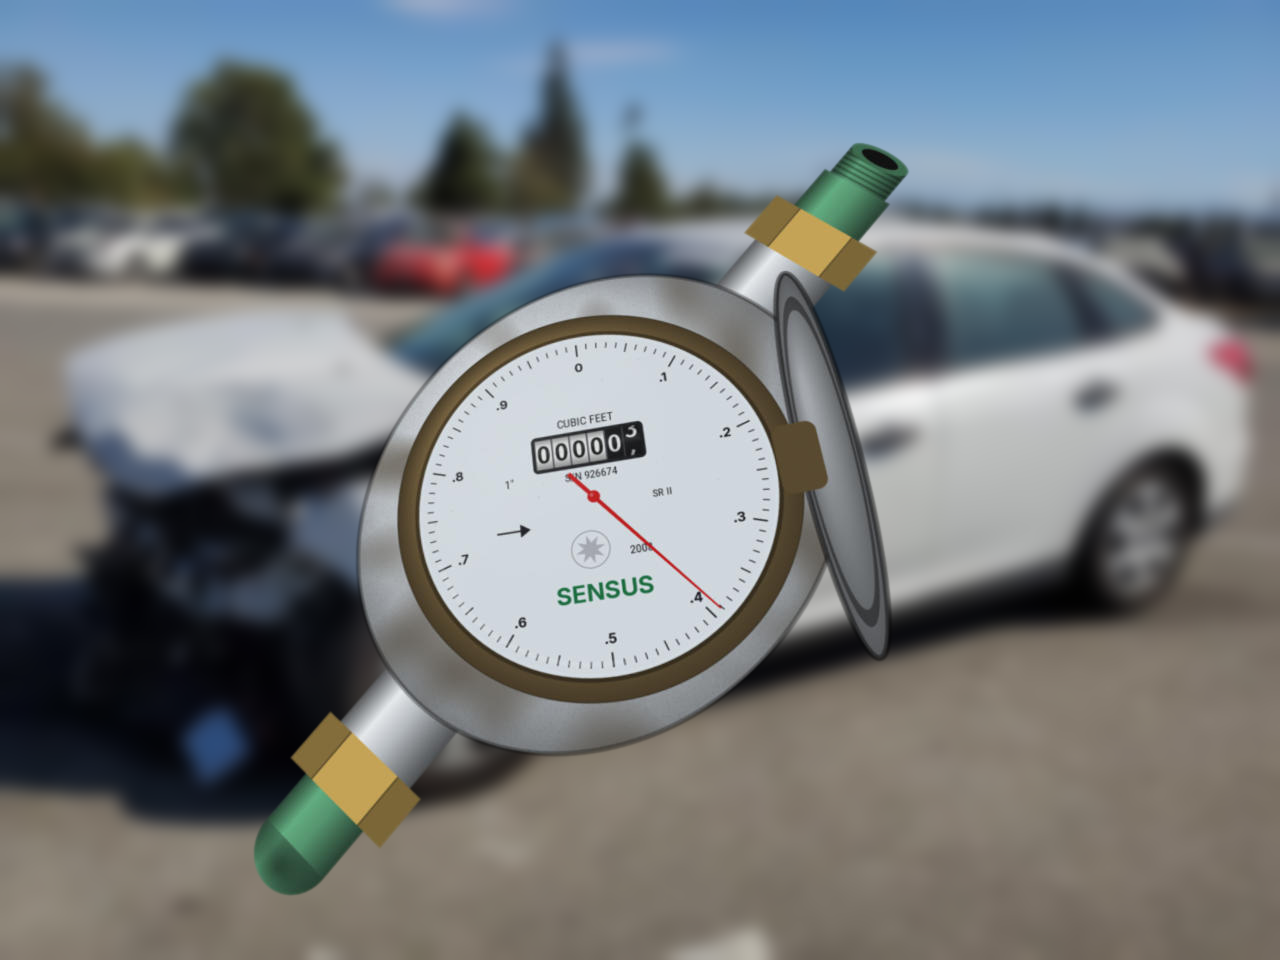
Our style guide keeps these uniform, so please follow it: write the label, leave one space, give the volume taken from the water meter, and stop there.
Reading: 3.39 ft³
